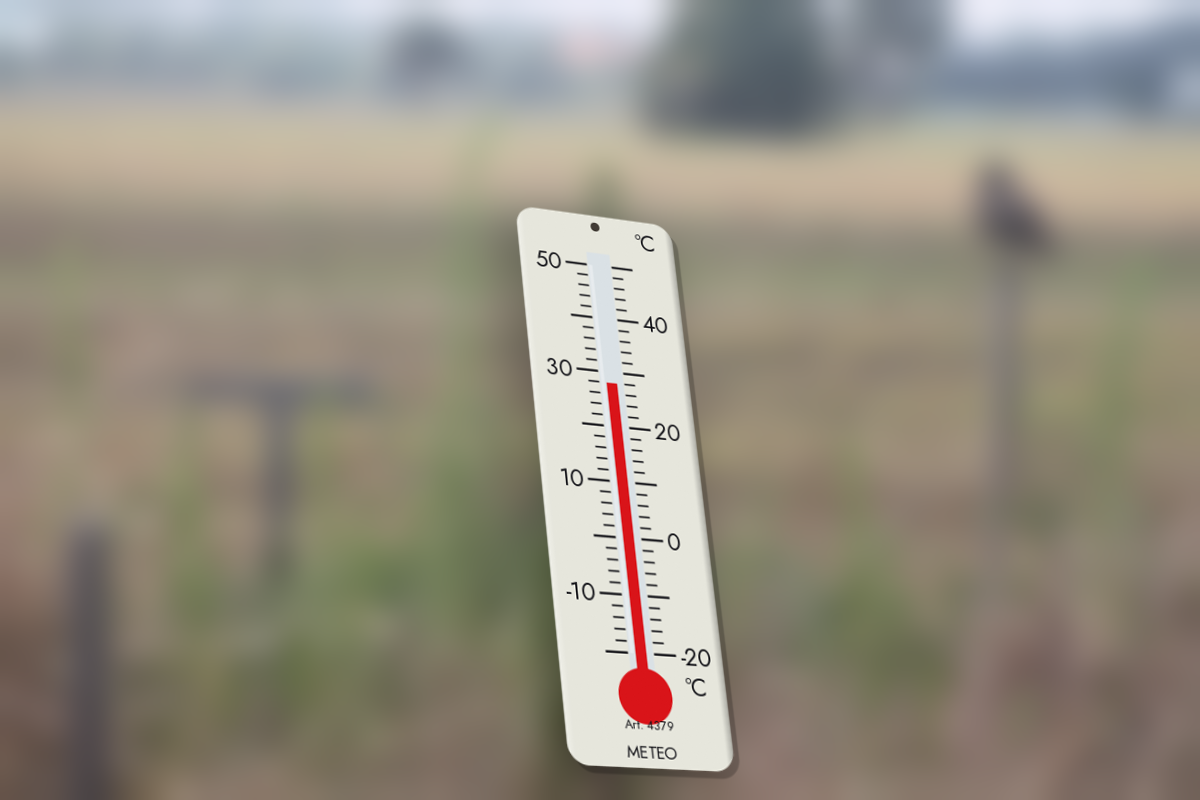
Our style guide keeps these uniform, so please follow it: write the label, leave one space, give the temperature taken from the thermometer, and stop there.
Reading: 28 °C
